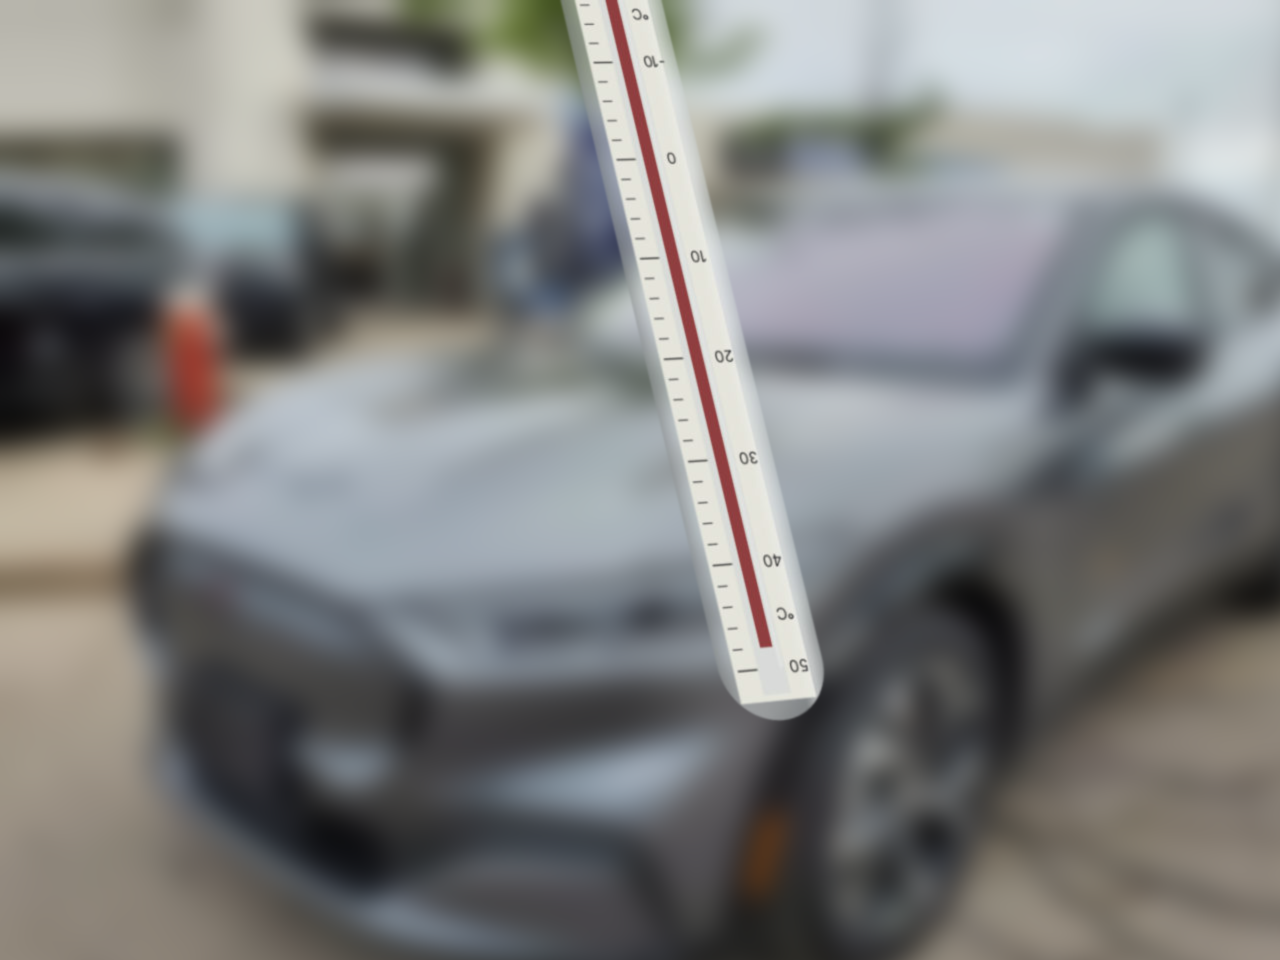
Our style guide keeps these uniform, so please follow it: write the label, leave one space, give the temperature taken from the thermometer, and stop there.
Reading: 48 °C
